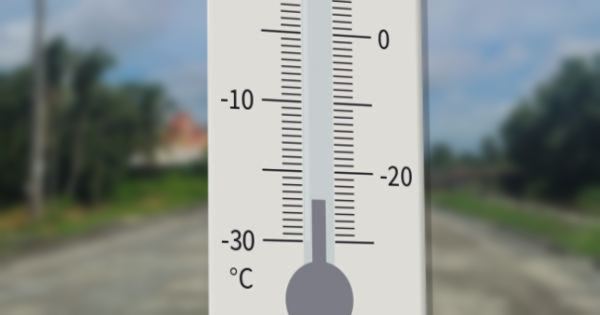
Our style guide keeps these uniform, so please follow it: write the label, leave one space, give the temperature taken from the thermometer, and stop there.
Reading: -24 °C
